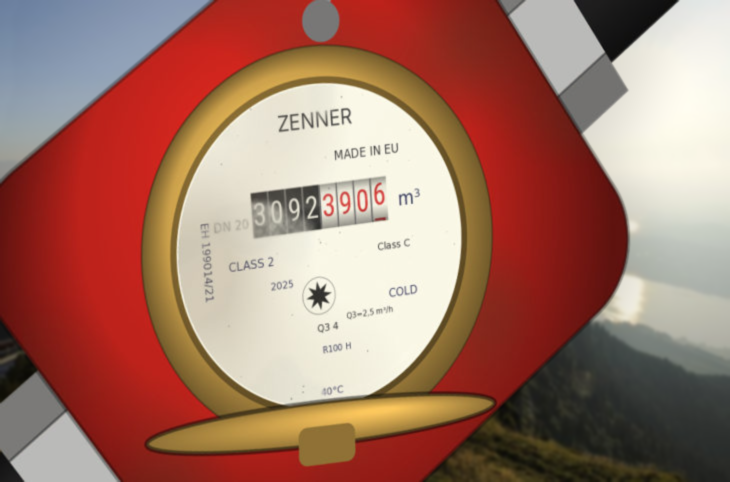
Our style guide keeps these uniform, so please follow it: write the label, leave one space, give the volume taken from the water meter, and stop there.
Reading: 3092.3906 m³
